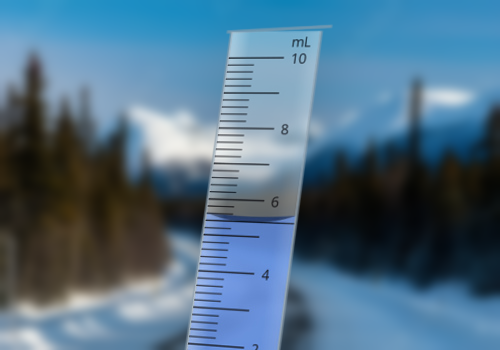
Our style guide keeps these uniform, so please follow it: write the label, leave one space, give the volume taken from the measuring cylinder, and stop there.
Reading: 5.4 mL
